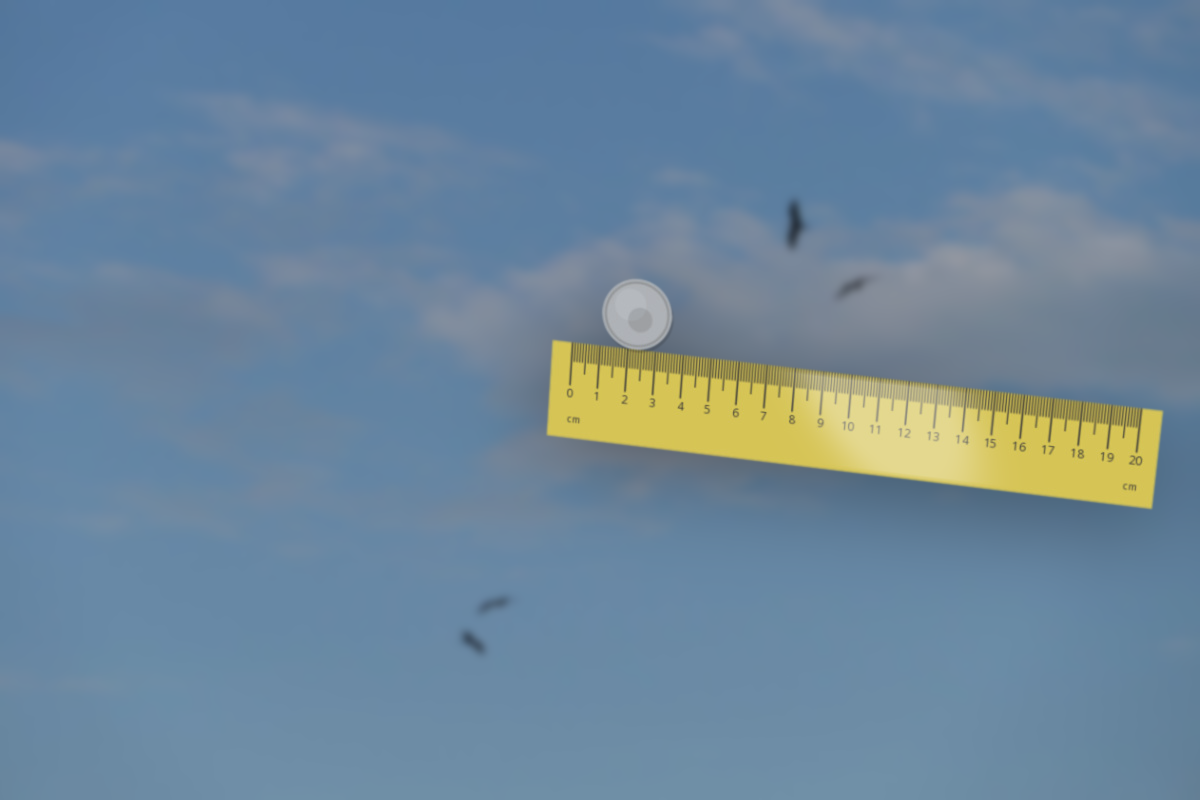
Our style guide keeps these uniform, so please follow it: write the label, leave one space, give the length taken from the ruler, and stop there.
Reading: 2.5 cm
